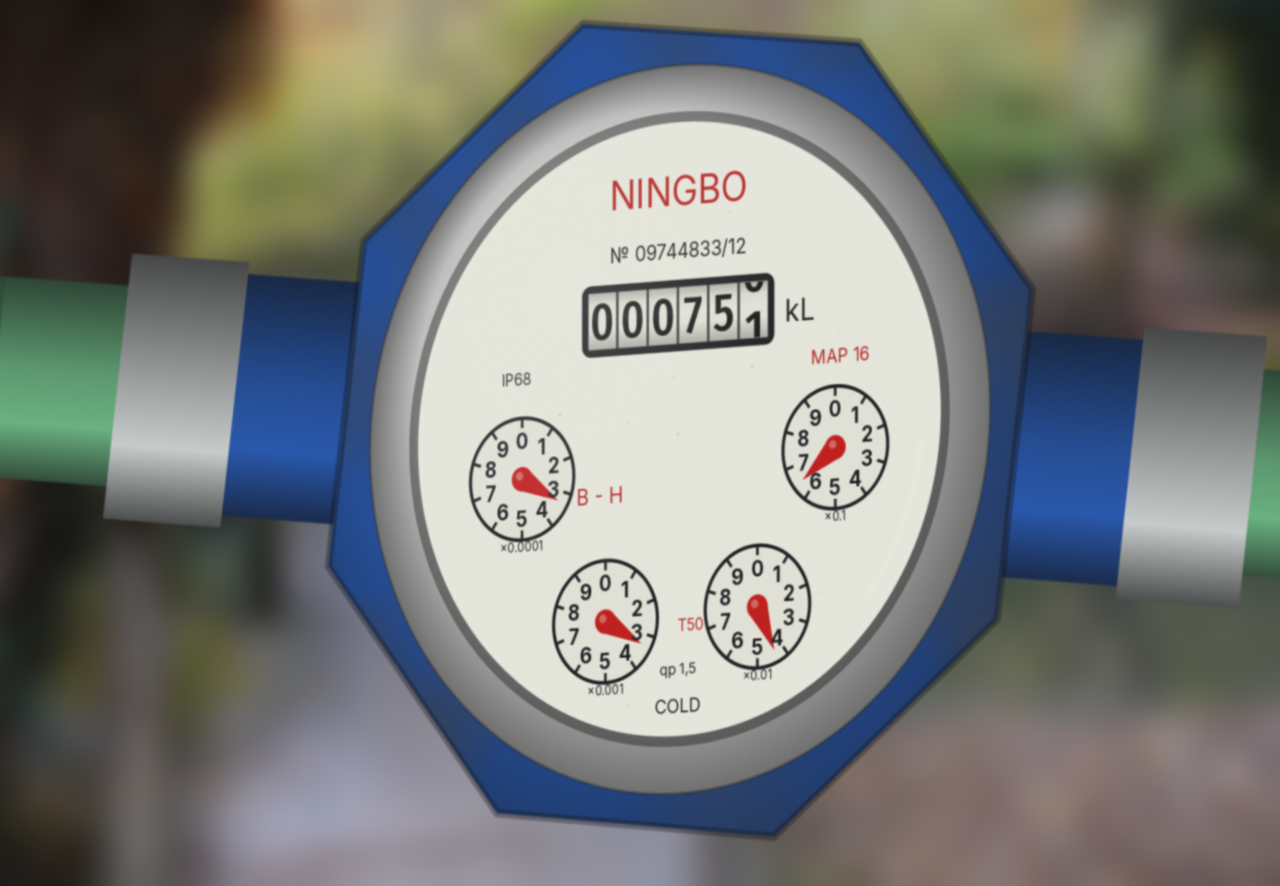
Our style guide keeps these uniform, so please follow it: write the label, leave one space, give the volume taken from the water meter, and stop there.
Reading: 750.6433 kL
